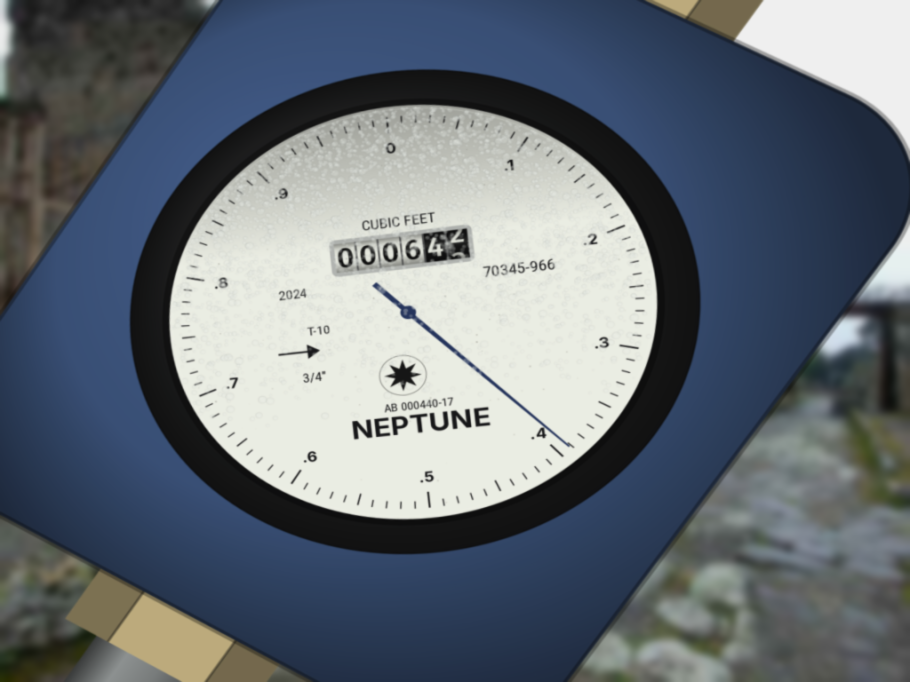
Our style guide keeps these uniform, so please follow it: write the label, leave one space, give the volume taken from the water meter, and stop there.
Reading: 642.39 ft³
